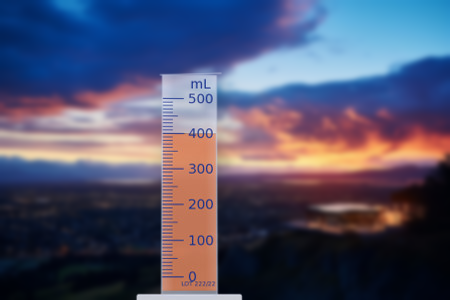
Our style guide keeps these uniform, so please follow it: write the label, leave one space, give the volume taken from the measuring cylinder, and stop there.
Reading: 400 mL
